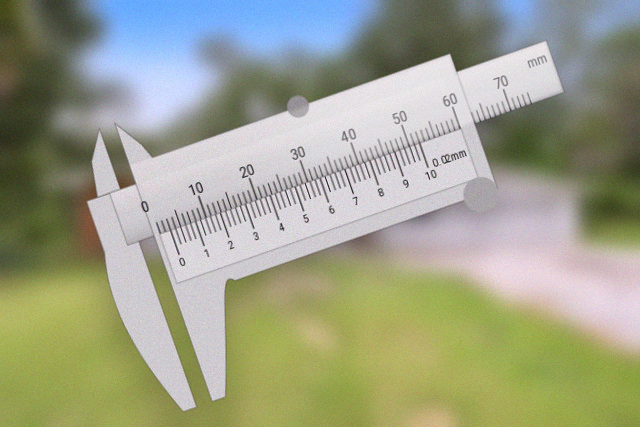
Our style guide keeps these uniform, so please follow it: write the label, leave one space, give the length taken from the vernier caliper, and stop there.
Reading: 3.0 mm
